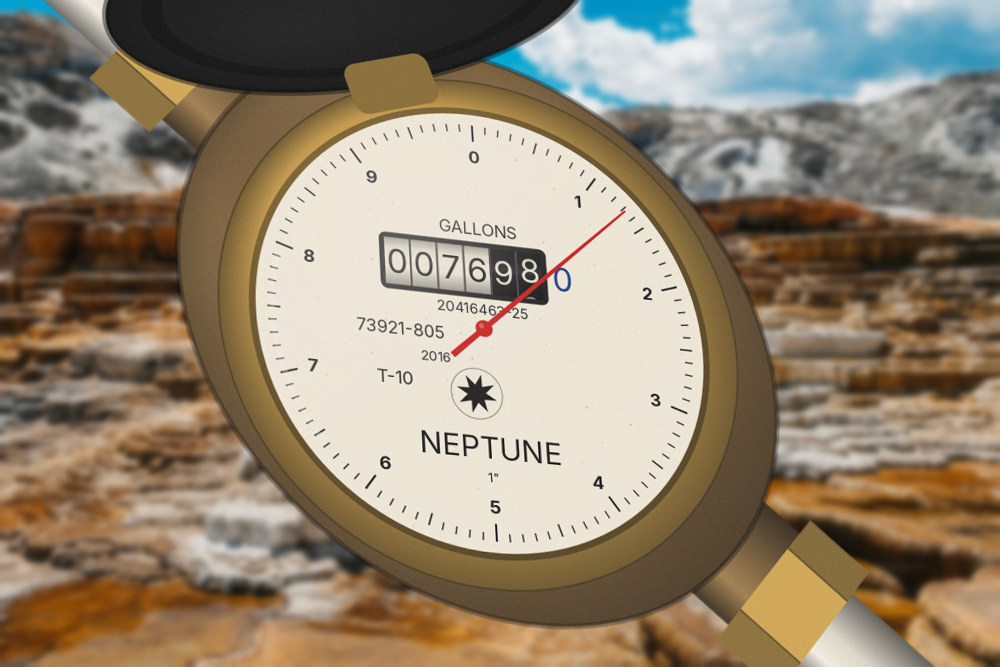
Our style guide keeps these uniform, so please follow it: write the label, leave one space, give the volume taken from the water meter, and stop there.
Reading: 76981.3 gal
